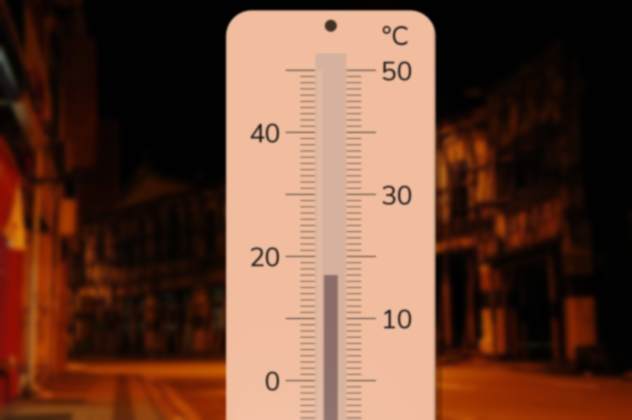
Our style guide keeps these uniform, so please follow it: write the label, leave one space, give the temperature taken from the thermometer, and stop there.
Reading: 17 °C
